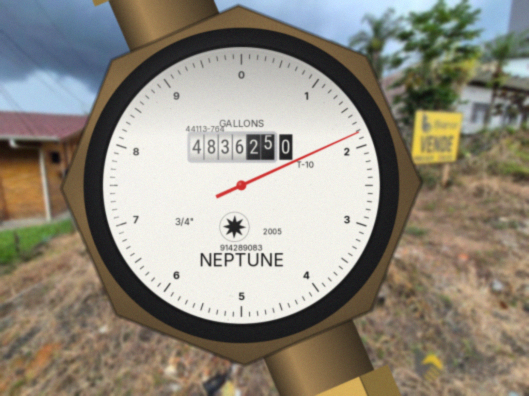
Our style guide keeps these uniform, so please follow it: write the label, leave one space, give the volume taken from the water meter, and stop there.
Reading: 4836251.8 gal
